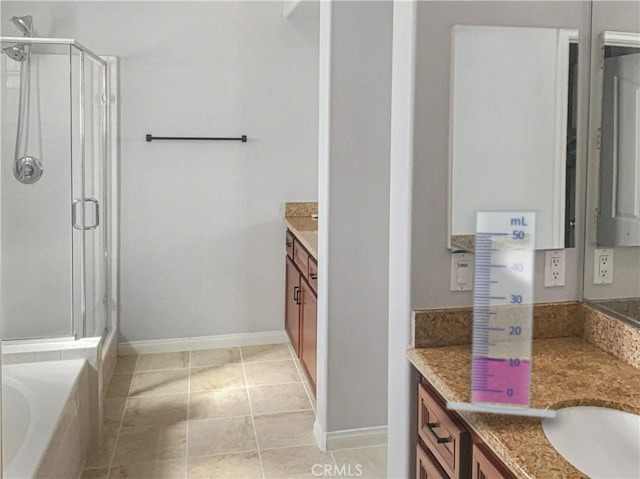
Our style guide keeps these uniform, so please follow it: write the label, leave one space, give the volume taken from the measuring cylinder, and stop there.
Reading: 10 mL
